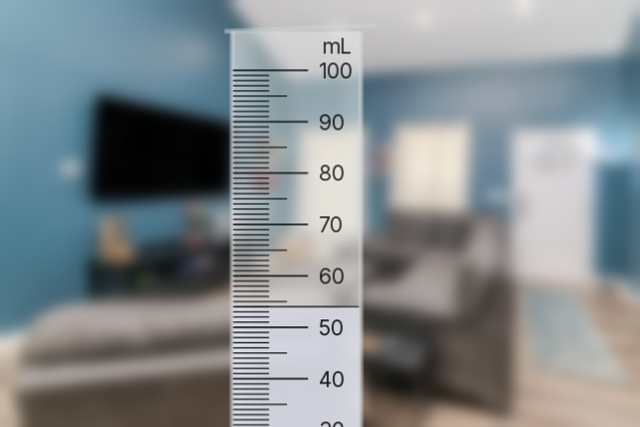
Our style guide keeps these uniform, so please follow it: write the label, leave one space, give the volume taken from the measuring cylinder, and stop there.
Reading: 54 mL
